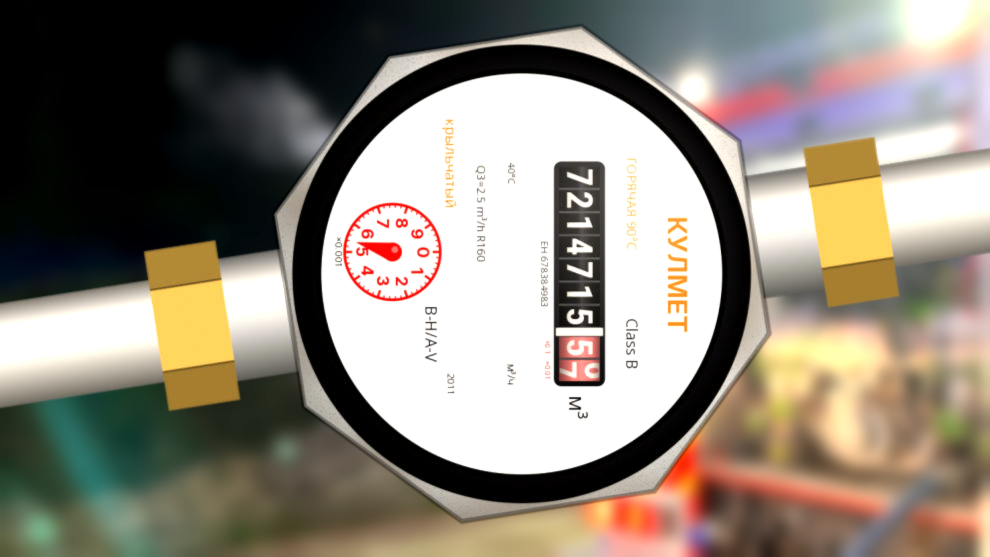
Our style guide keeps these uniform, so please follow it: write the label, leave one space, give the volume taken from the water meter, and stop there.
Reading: 7214715.565 m³
